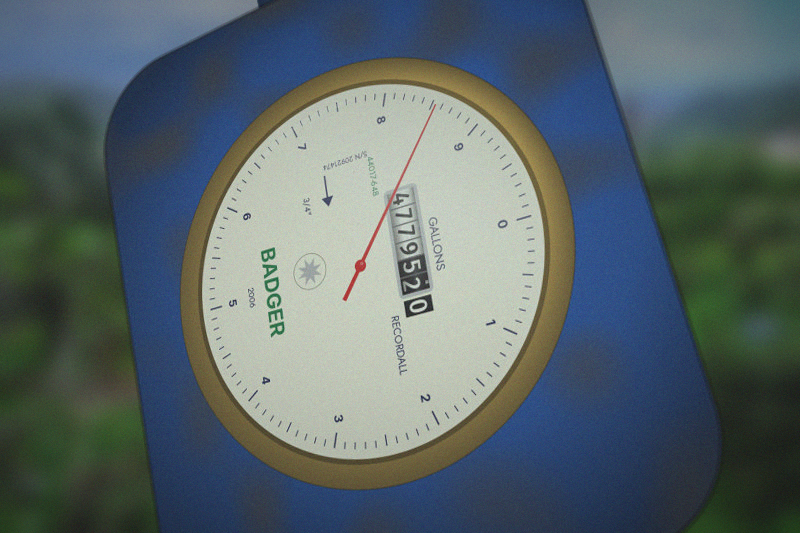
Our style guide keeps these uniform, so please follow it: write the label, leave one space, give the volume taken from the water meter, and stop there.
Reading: 4779518.5 gal
